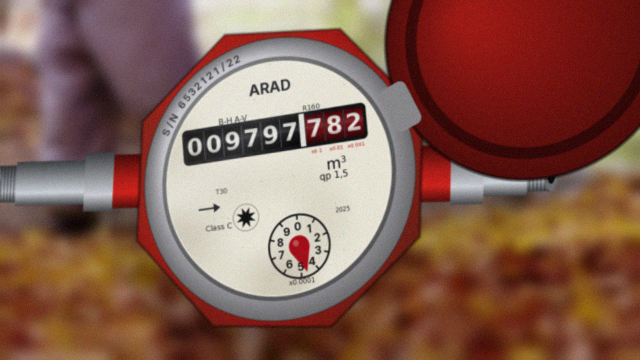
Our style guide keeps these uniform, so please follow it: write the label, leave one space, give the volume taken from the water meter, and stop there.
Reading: 9797.7824 m³
